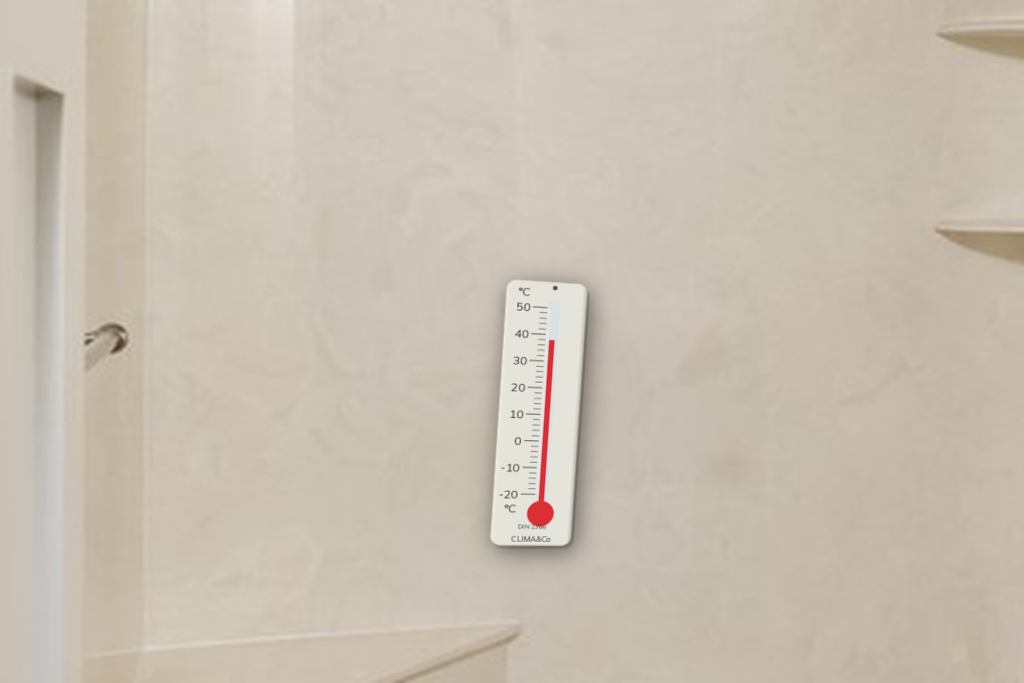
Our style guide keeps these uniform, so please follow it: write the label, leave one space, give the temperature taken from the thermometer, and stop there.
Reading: 38 °C
